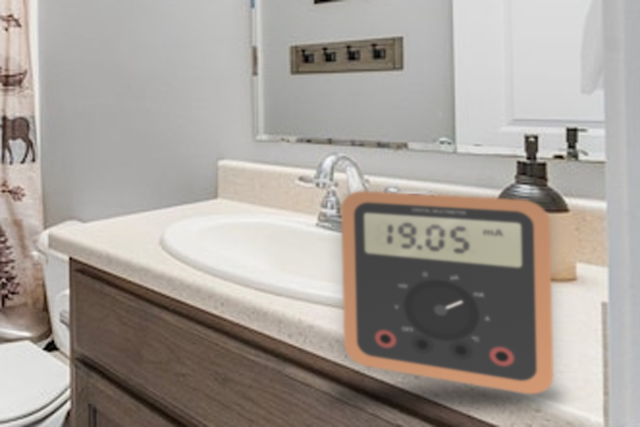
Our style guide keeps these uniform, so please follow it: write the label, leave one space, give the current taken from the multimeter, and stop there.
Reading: 19.05 mA
